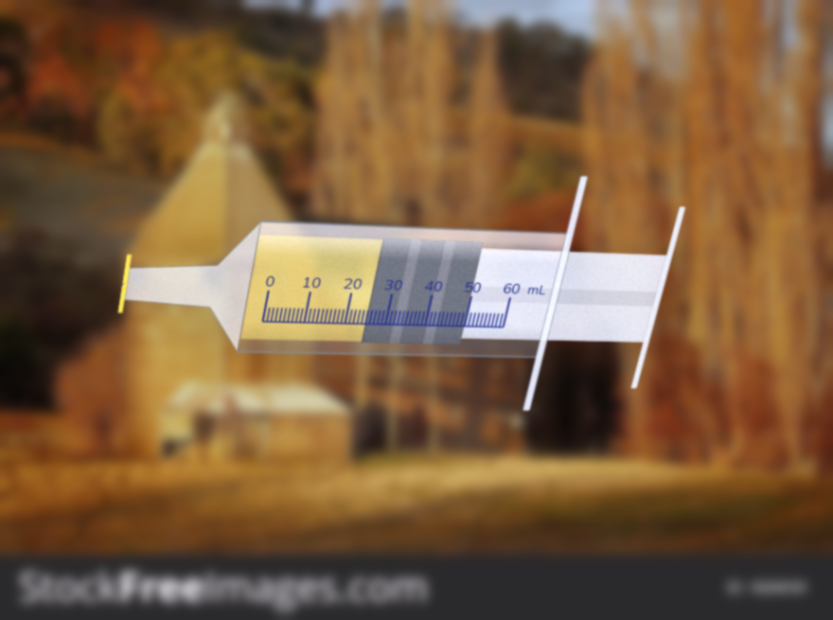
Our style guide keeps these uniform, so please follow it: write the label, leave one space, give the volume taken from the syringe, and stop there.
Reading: 25 mL
